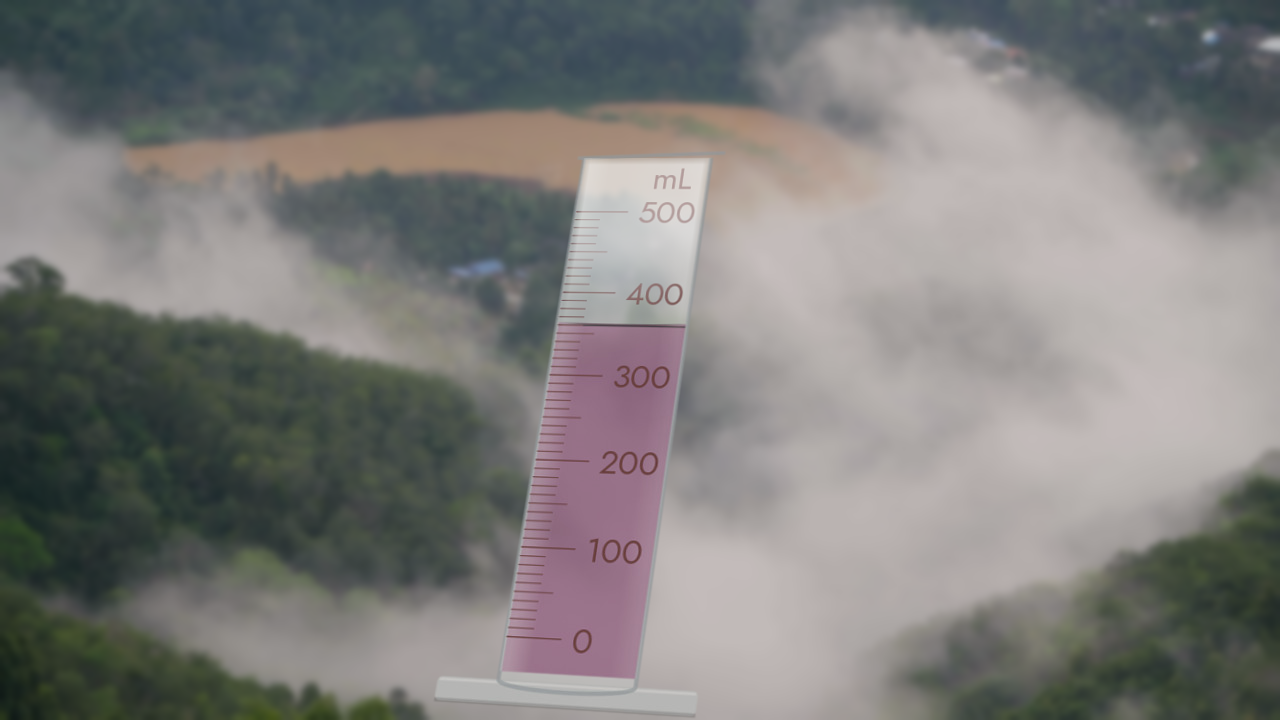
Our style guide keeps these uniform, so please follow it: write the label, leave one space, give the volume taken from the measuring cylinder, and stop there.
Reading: 360 mL
